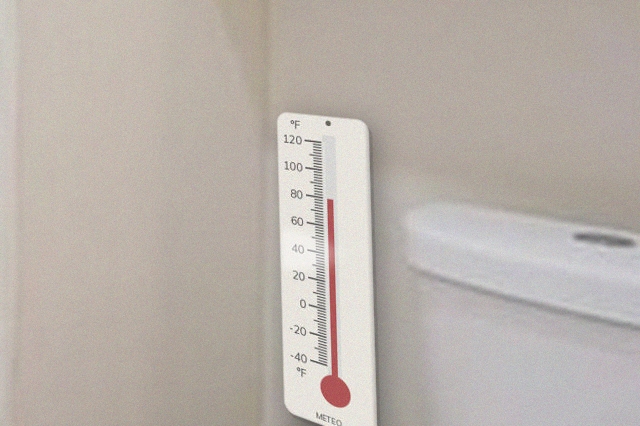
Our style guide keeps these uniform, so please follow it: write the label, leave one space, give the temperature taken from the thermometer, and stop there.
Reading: 80 °F
